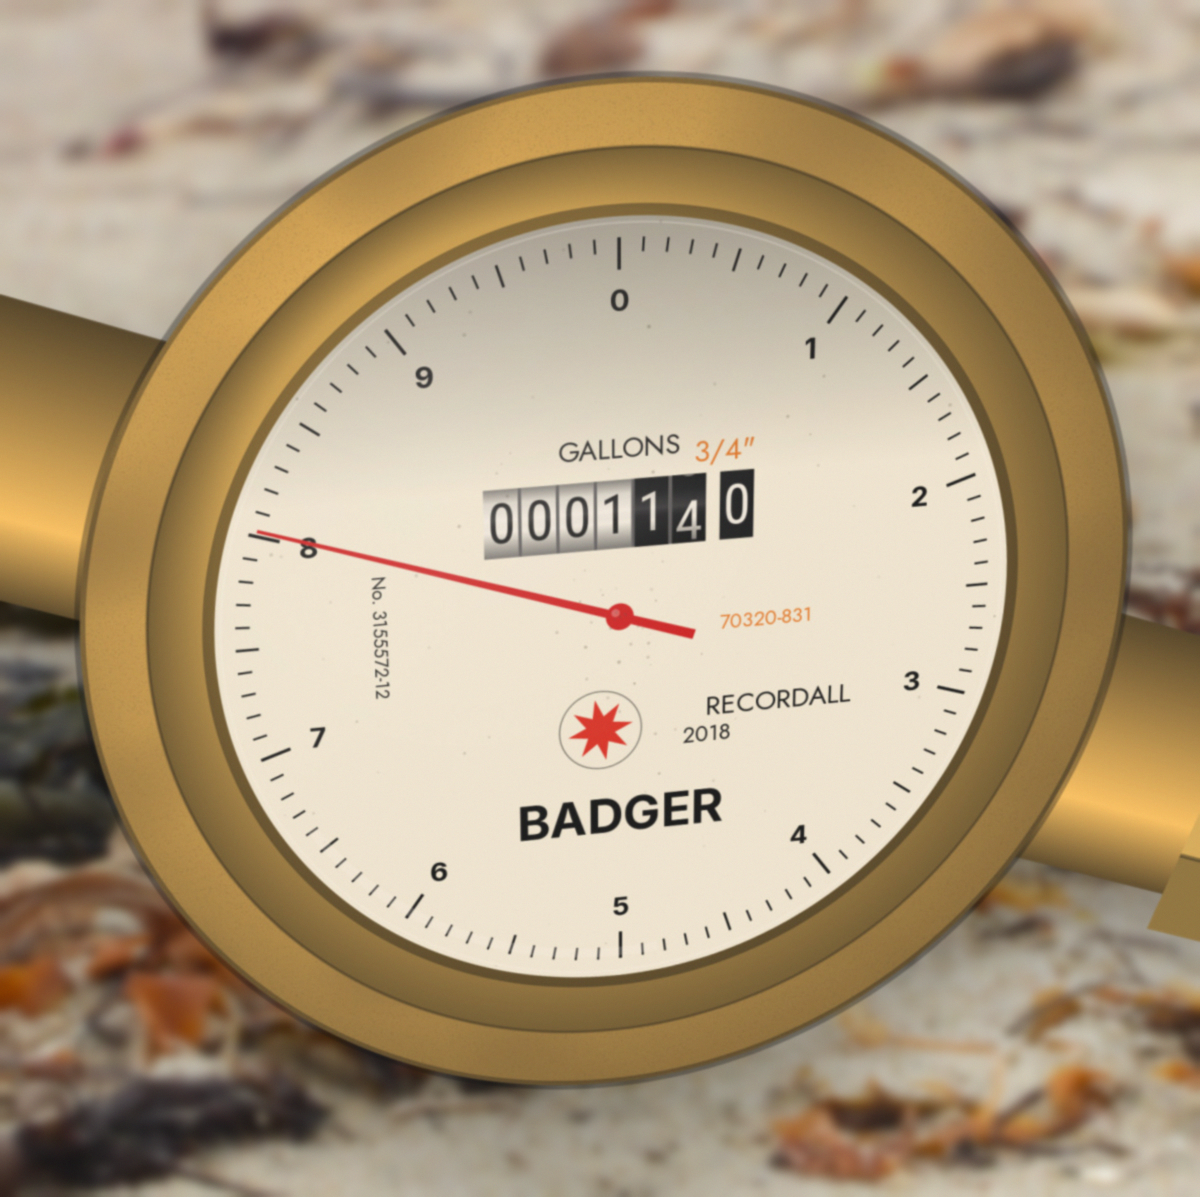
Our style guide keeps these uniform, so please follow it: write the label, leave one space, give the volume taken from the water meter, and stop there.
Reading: 1138.0 gal
